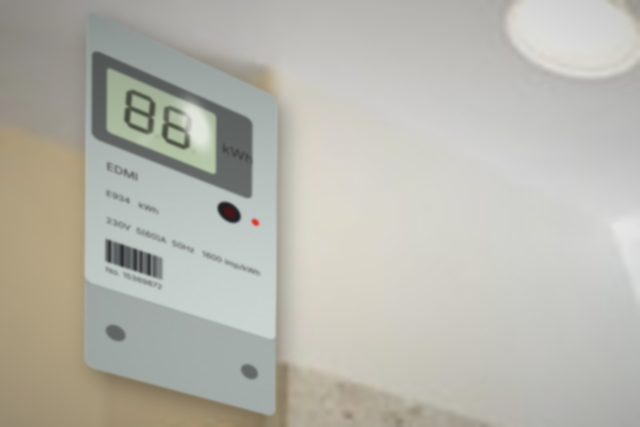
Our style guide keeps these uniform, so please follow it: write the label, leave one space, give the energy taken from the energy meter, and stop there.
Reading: 88 kWh
